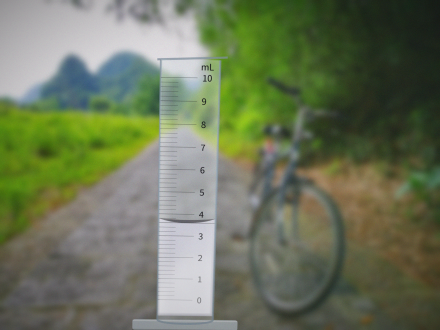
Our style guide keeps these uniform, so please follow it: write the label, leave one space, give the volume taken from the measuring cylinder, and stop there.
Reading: 3.6 mL
